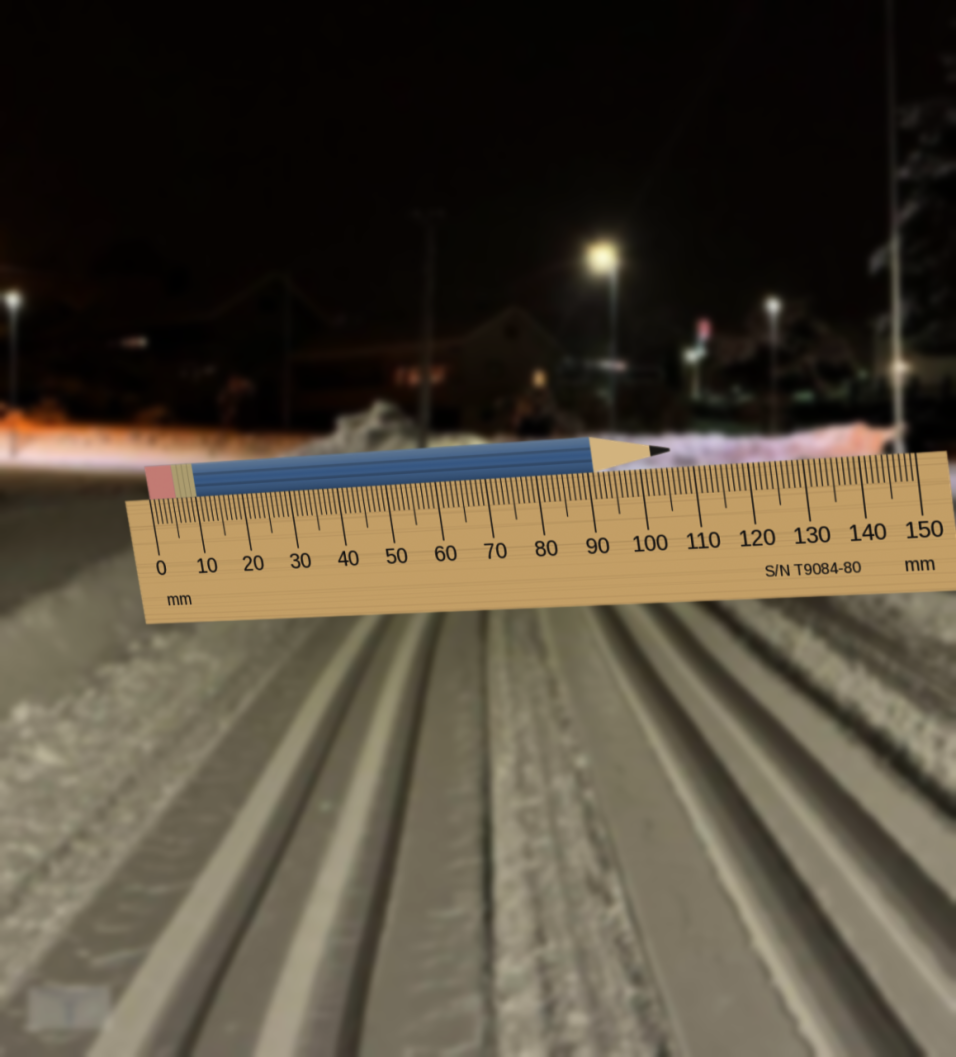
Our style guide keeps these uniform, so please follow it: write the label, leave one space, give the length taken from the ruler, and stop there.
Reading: 106 mm
